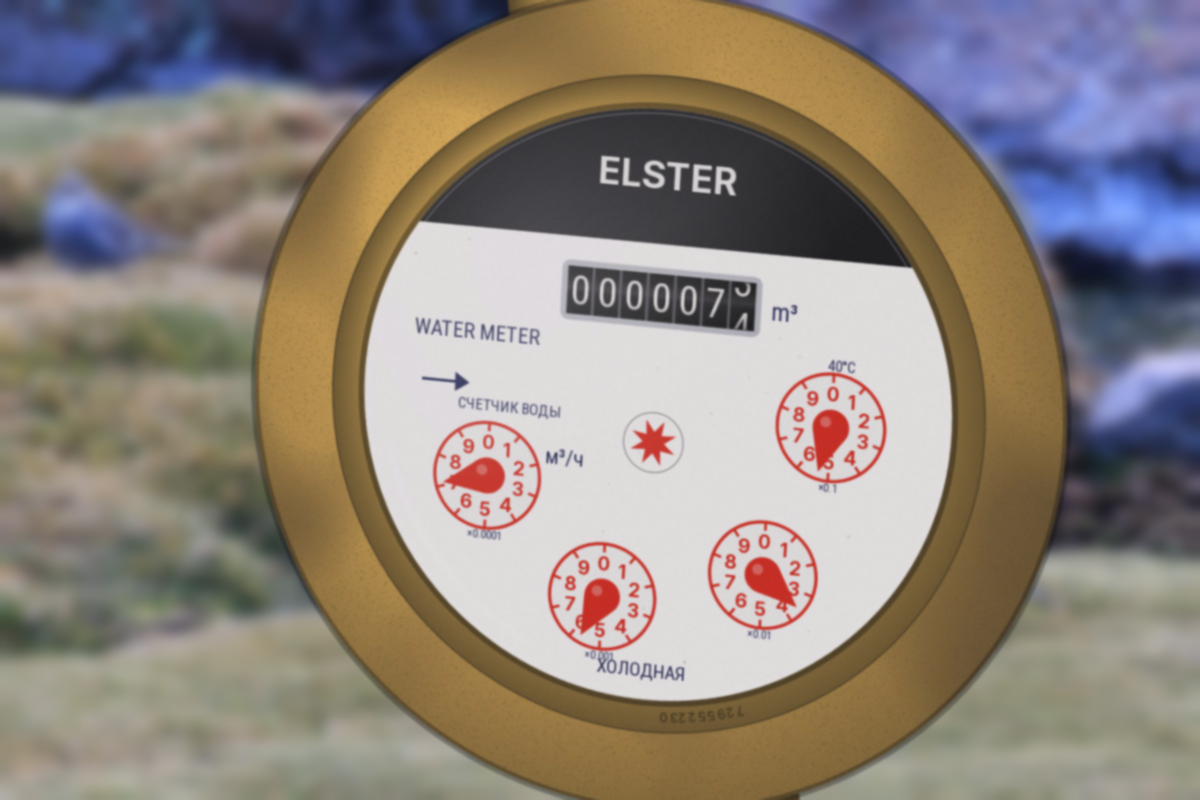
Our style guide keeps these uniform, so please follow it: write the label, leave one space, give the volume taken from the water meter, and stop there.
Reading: 73.5357 m³
